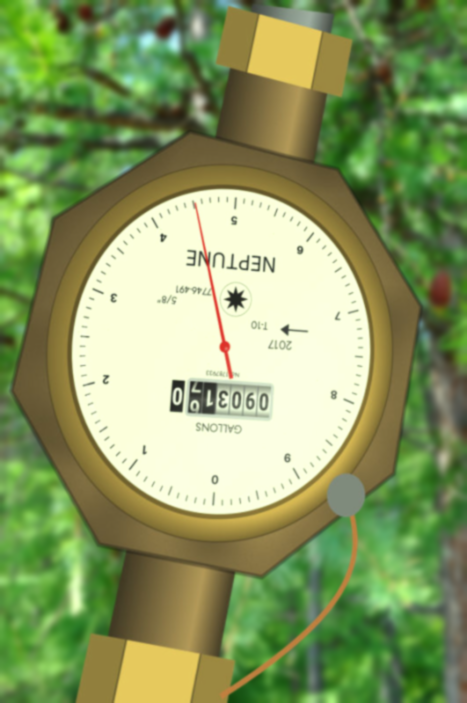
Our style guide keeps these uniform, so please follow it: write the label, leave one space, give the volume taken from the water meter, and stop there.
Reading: 903164.5 gal
